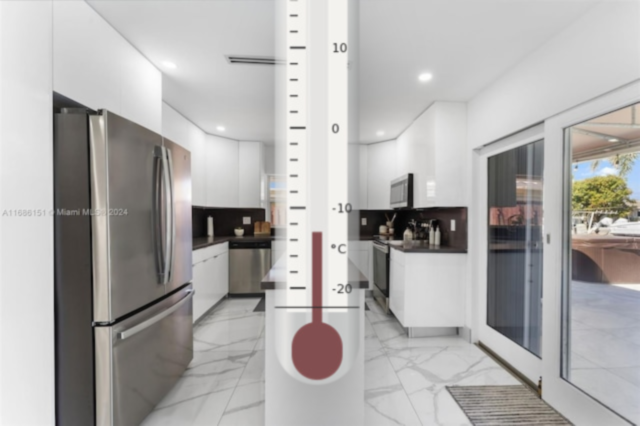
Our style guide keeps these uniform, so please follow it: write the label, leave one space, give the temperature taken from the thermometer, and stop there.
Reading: -13 °C
